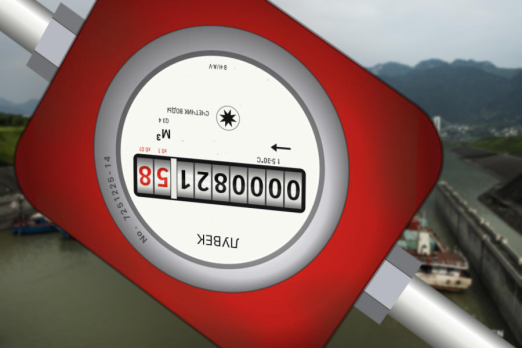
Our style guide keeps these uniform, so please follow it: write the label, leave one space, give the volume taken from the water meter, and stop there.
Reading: 821.58 m³
